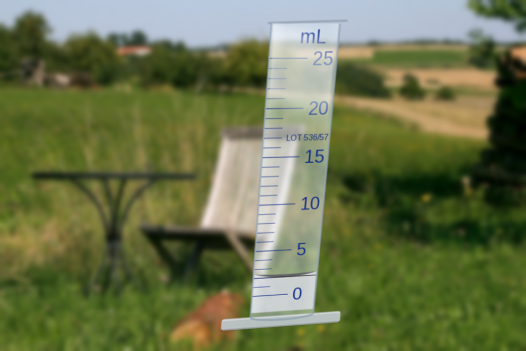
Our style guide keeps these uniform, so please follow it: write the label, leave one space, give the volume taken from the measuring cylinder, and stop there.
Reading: 2 mL
